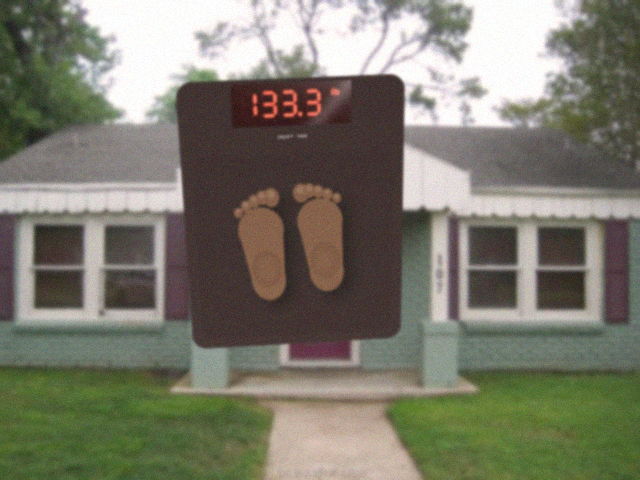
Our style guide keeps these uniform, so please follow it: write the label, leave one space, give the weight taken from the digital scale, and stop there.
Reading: 133.3 lb
